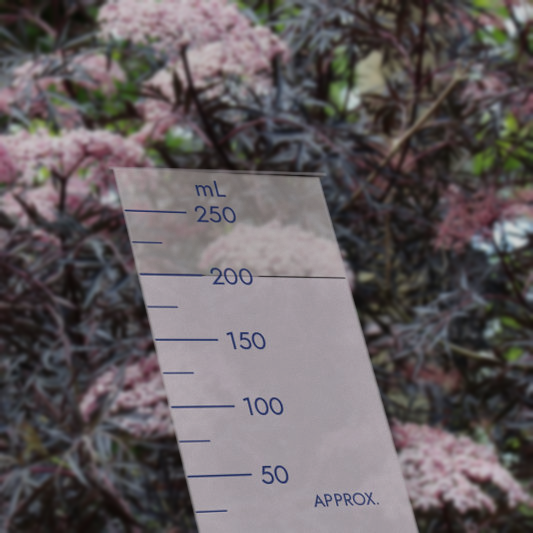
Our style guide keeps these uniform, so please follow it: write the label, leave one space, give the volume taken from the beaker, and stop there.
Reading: 200 mL
